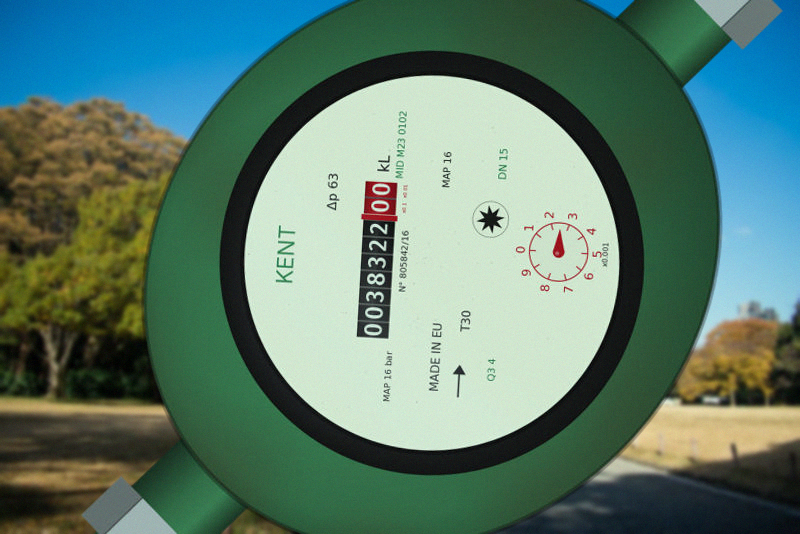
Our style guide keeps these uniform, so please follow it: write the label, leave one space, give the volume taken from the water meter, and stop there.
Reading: 38322.002 kL
